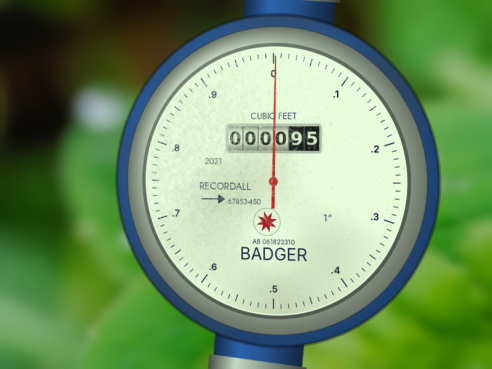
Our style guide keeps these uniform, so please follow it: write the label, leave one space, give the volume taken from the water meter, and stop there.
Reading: 95.00 ft³
